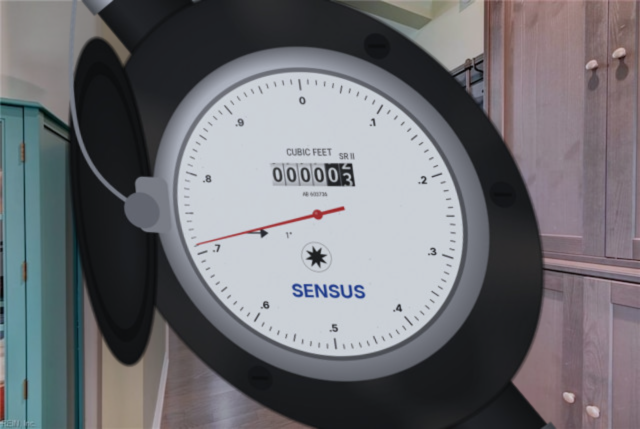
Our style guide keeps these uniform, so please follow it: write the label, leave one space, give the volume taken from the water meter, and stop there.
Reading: 2.71 ft³
